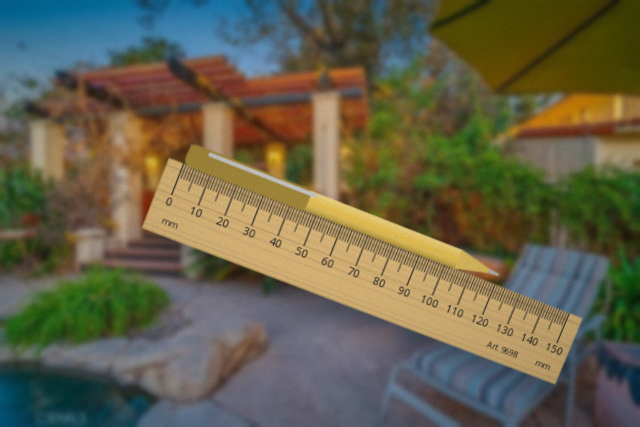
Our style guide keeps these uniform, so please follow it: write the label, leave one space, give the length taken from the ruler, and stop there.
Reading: 120 mm
